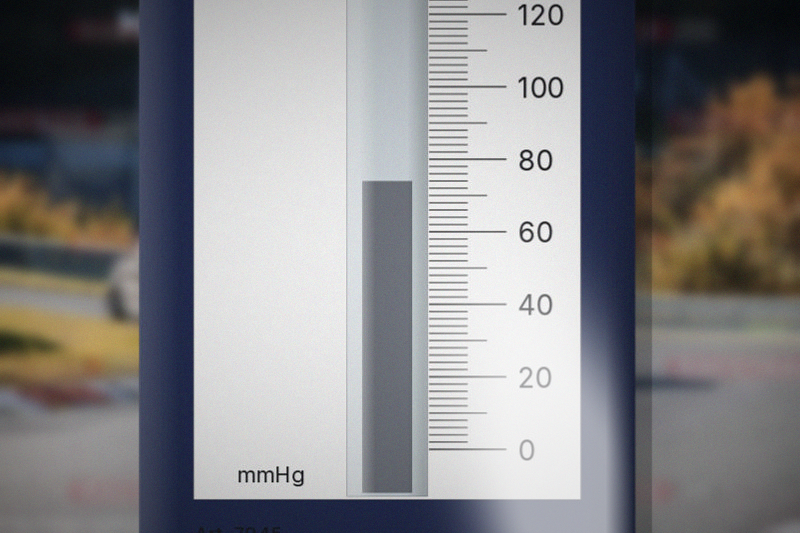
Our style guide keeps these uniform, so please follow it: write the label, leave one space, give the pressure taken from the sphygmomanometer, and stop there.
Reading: 74 mmHg
